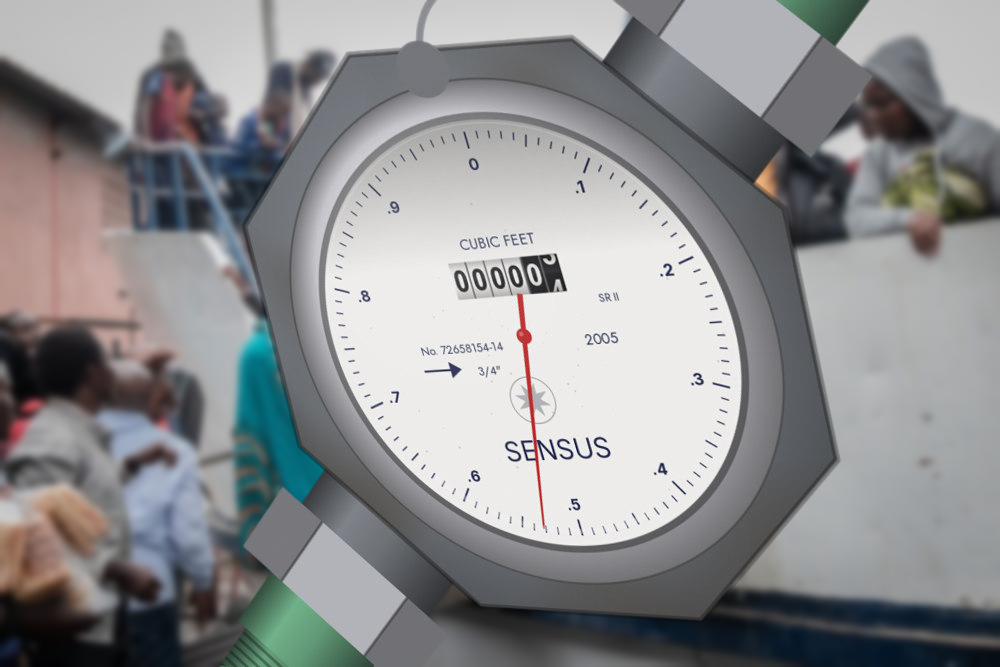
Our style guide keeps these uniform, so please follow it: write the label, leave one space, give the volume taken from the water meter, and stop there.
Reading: 3.53 ft³
